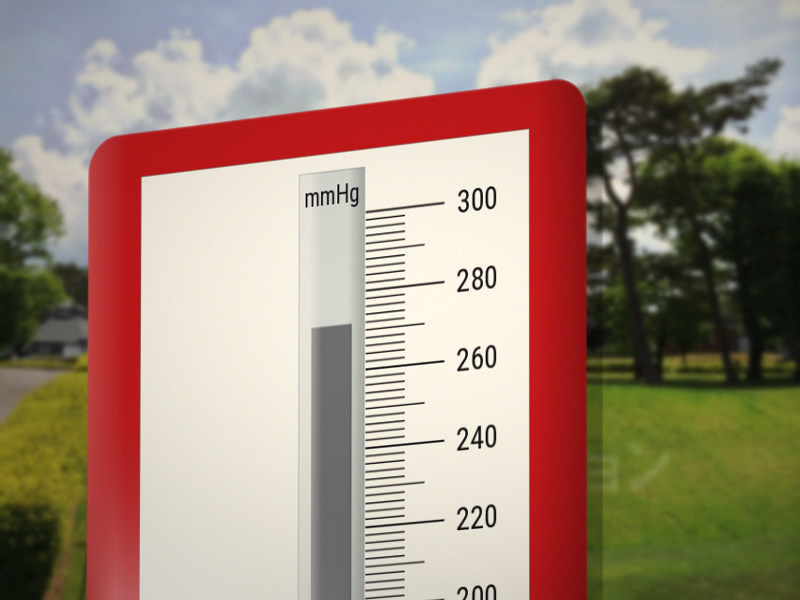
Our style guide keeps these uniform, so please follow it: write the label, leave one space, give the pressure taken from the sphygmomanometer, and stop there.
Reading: 272 mmHg
